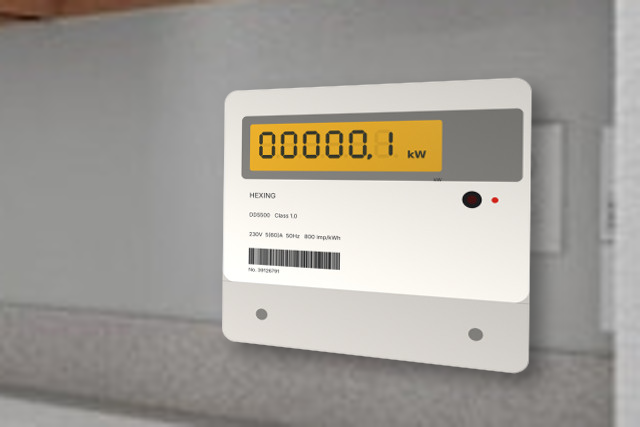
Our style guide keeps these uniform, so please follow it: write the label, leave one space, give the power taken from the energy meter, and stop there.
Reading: 0.1 kW
